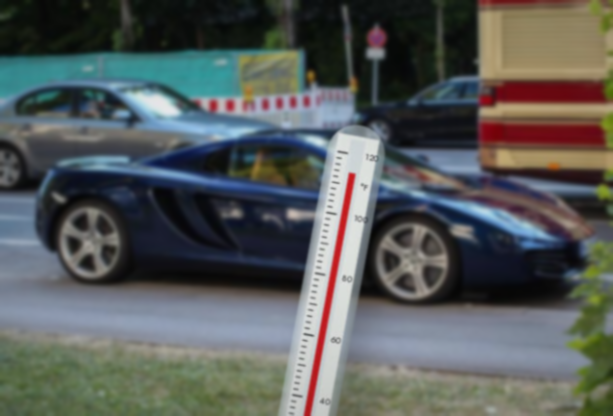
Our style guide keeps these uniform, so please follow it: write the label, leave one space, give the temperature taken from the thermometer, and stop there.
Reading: 114 °F
